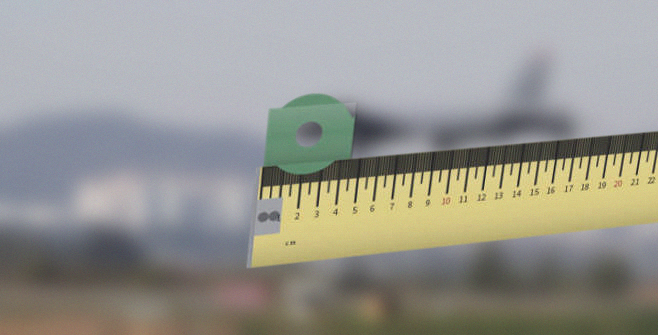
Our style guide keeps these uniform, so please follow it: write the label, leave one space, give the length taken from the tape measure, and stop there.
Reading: 4.5 cm
